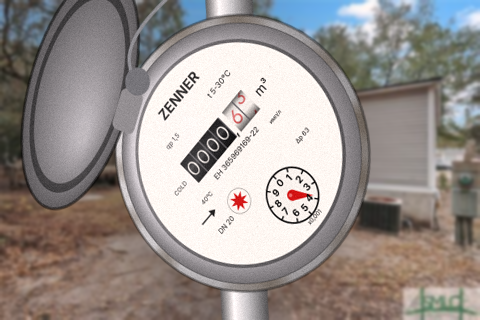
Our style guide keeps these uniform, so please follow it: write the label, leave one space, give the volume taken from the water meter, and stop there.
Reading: 0.633 m³
